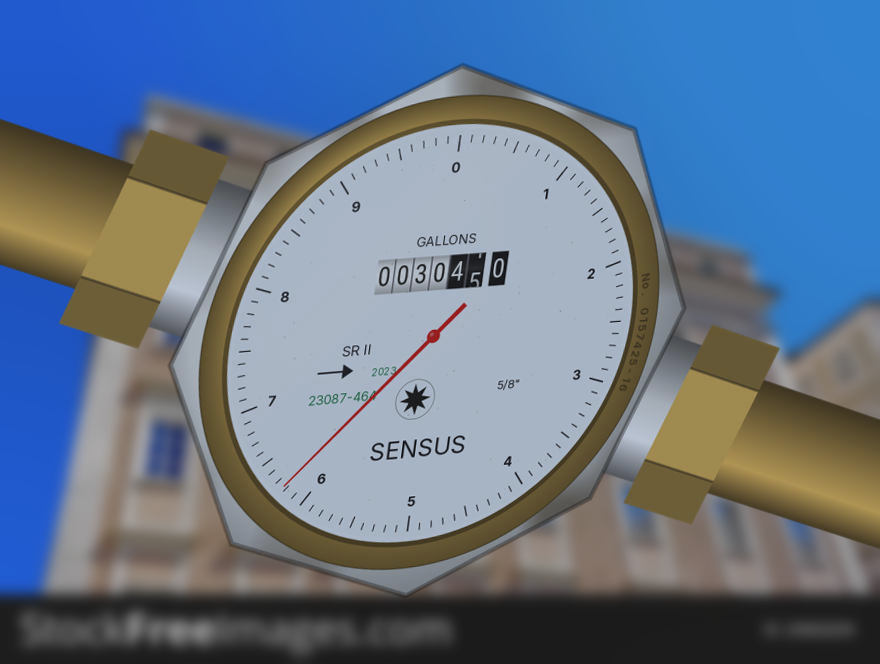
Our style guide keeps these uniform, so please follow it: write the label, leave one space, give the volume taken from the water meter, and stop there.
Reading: 30446.2 gal
